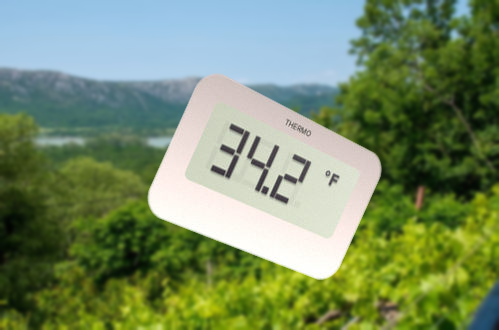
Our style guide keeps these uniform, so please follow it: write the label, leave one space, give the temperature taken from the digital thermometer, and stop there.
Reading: 34.2 °F
